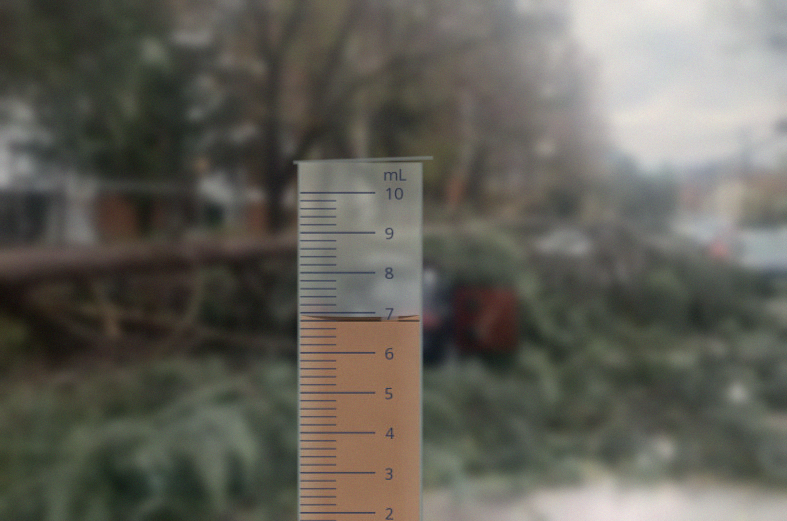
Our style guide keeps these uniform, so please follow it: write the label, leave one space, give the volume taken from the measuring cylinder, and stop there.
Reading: 6.8 mL
